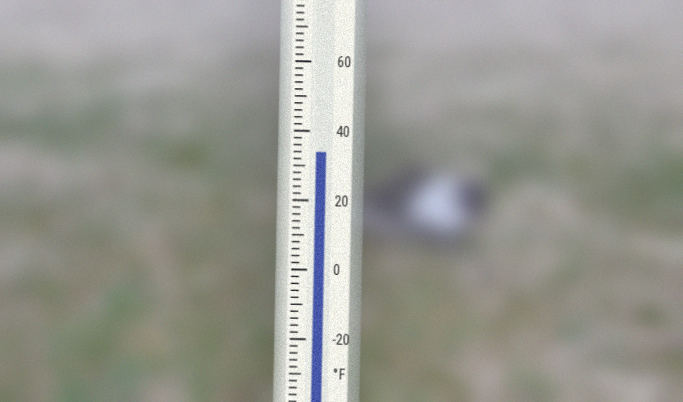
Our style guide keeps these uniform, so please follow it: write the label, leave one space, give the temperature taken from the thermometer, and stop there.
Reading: 34 °F
